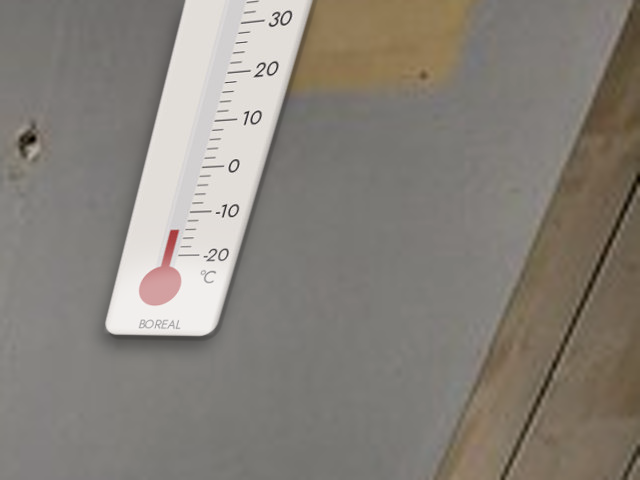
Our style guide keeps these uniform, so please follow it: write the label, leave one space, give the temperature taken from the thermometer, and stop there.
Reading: -14 °C
